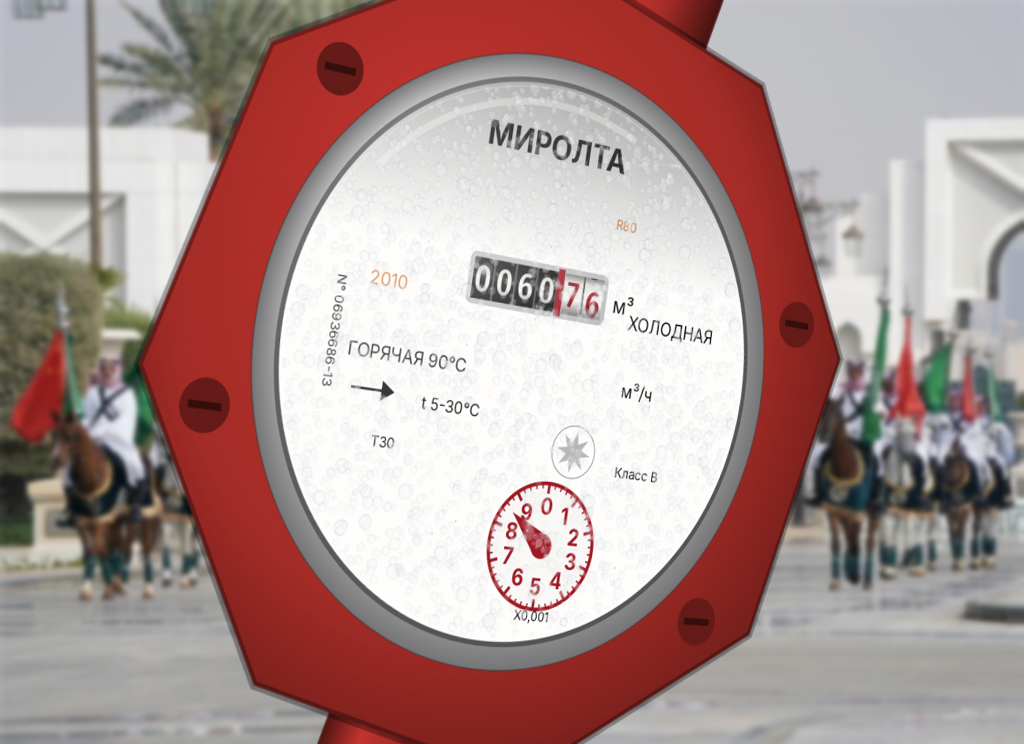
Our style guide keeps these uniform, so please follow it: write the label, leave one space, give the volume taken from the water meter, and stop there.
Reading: 60.758 m³
